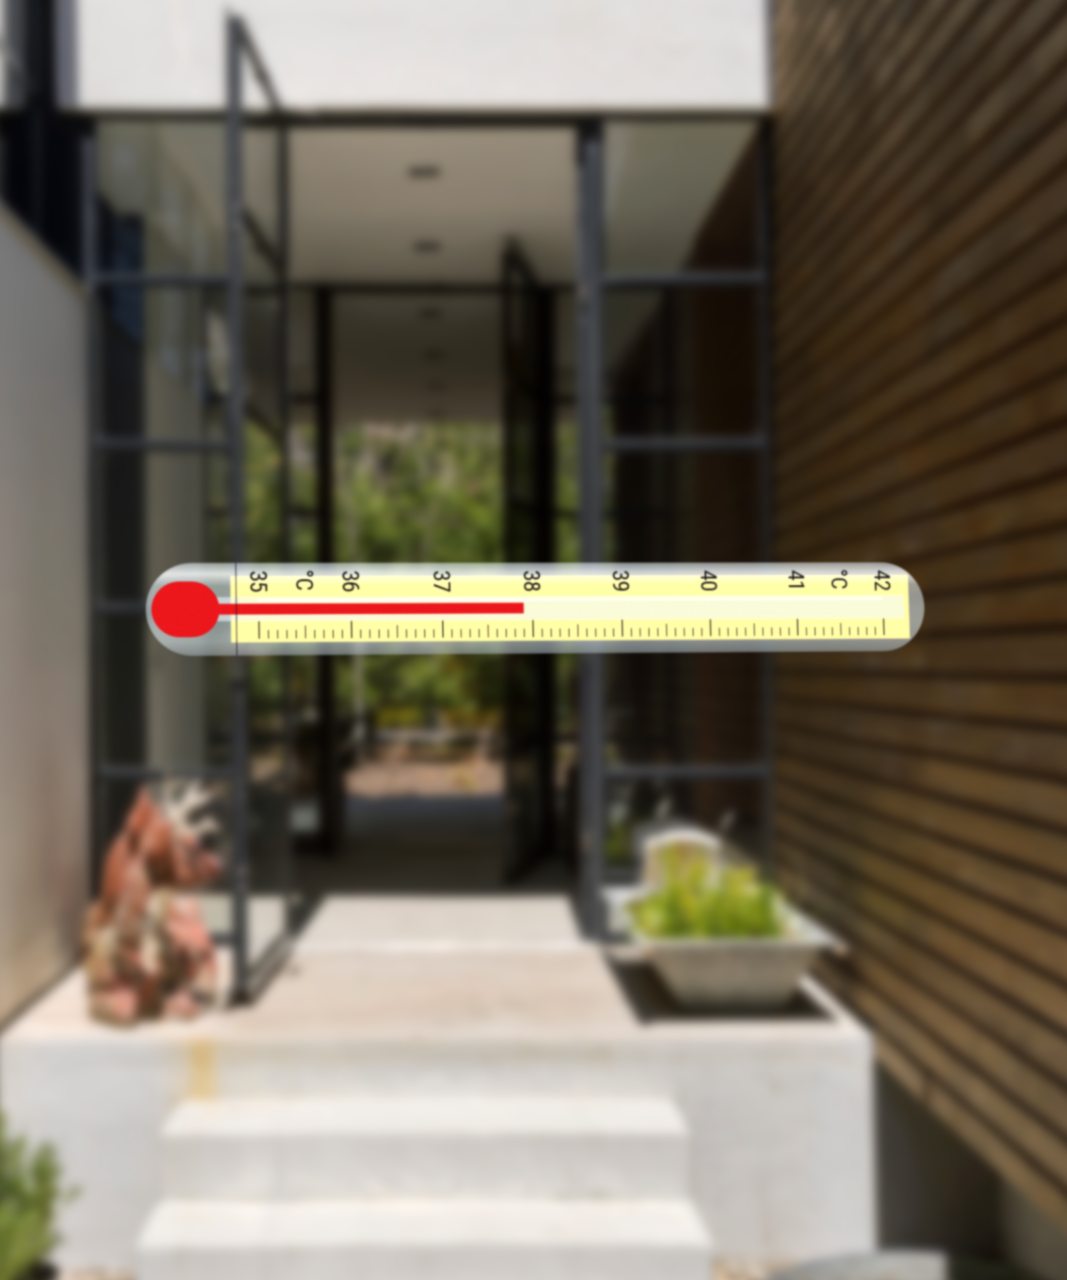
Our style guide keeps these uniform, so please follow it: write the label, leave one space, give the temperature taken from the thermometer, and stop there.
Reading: 37.9 °C
